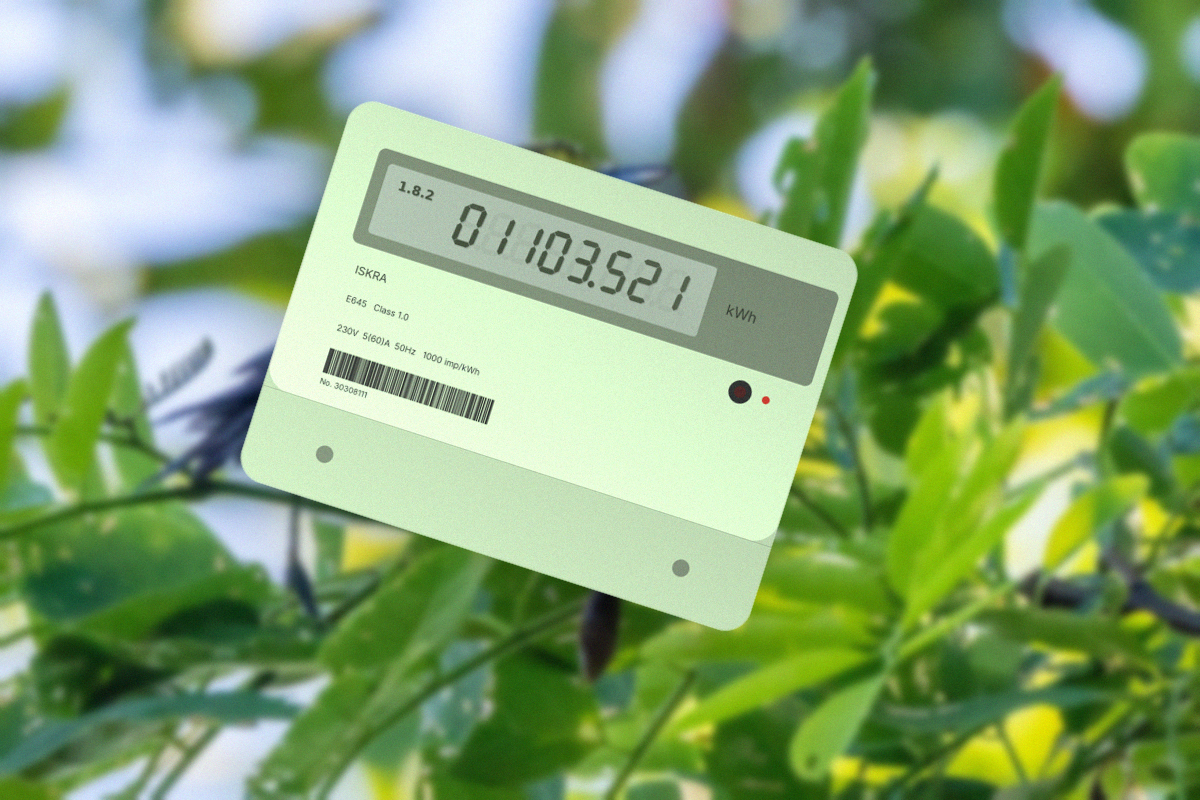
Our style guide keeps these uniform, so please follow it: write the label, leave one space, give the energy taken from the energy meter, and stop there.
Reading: 1103.521 kWh
